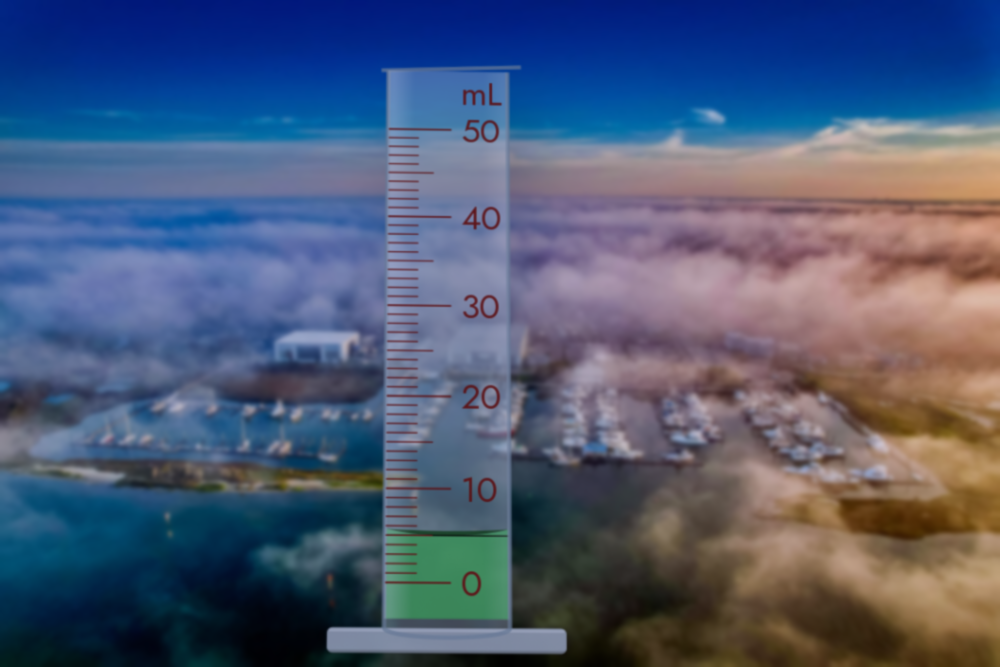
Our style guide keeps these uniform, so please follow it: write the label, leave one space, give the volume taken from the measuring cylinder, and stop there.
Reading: 5 mL
